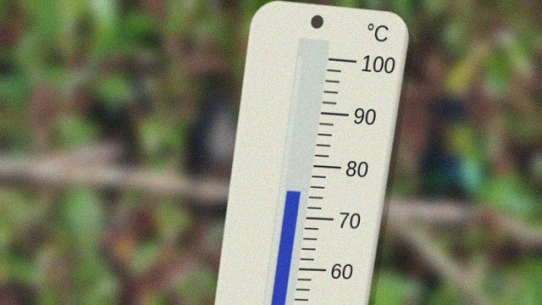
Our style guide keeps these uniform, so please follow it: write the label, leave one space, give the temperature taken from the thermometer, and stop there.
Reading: 75 °C
